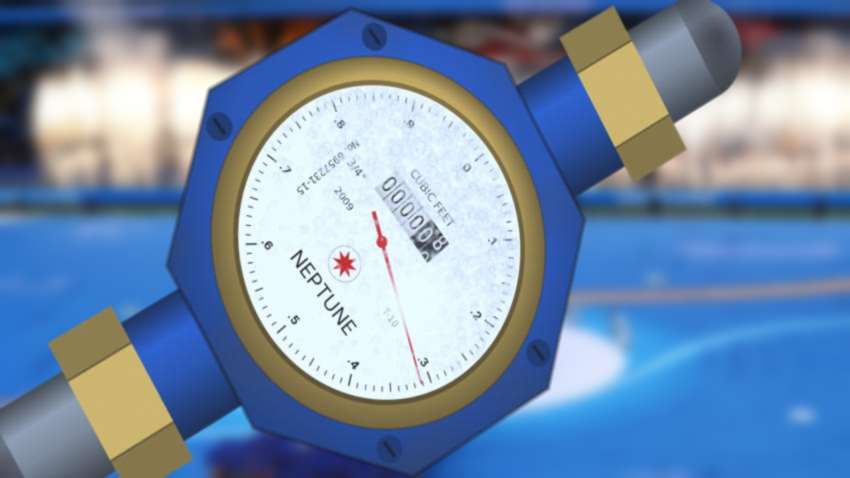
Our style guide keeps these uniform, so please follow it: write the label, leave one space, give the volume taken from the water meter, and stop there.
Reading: 8.31 ft³
